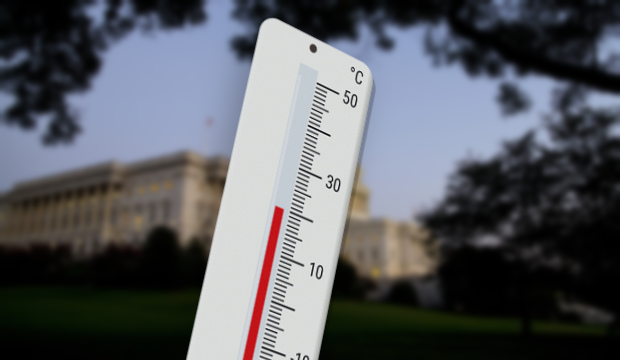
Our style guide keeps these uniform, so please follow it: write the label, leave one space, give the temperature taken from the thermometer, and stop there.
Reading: 20 °C
